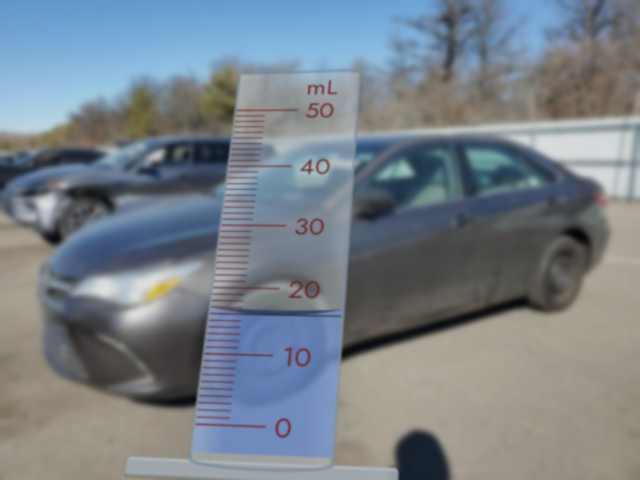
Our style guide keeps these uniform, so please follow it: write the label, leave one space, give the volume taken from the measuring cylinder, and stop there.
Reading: 16 mL
